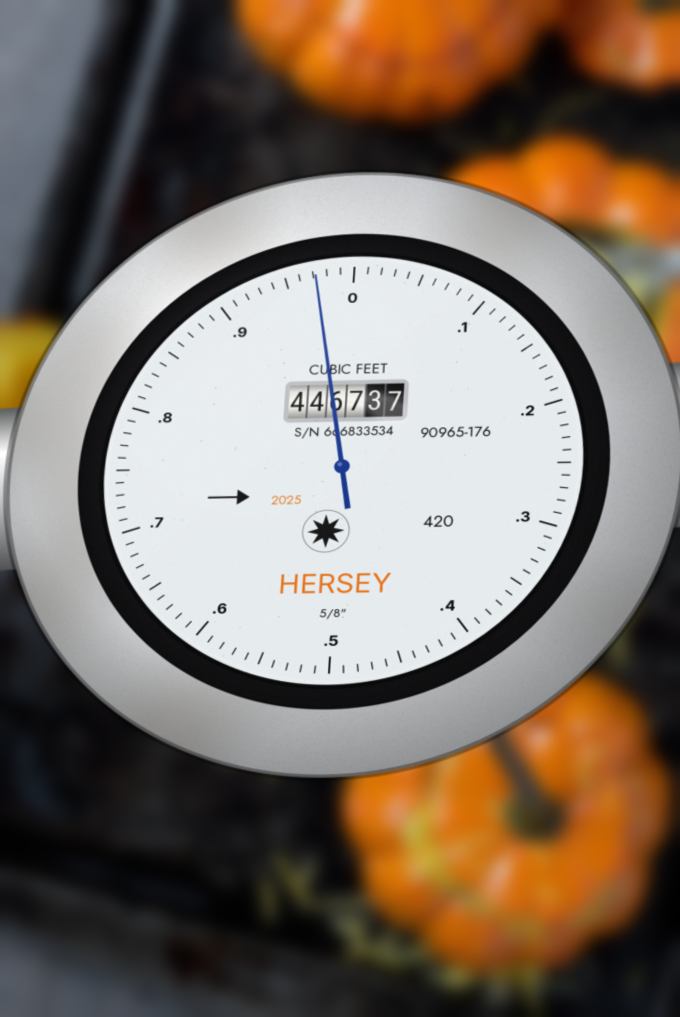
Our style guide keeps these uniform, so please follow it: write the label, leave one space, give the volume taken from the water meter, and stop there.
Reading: 446736.97 ft³
